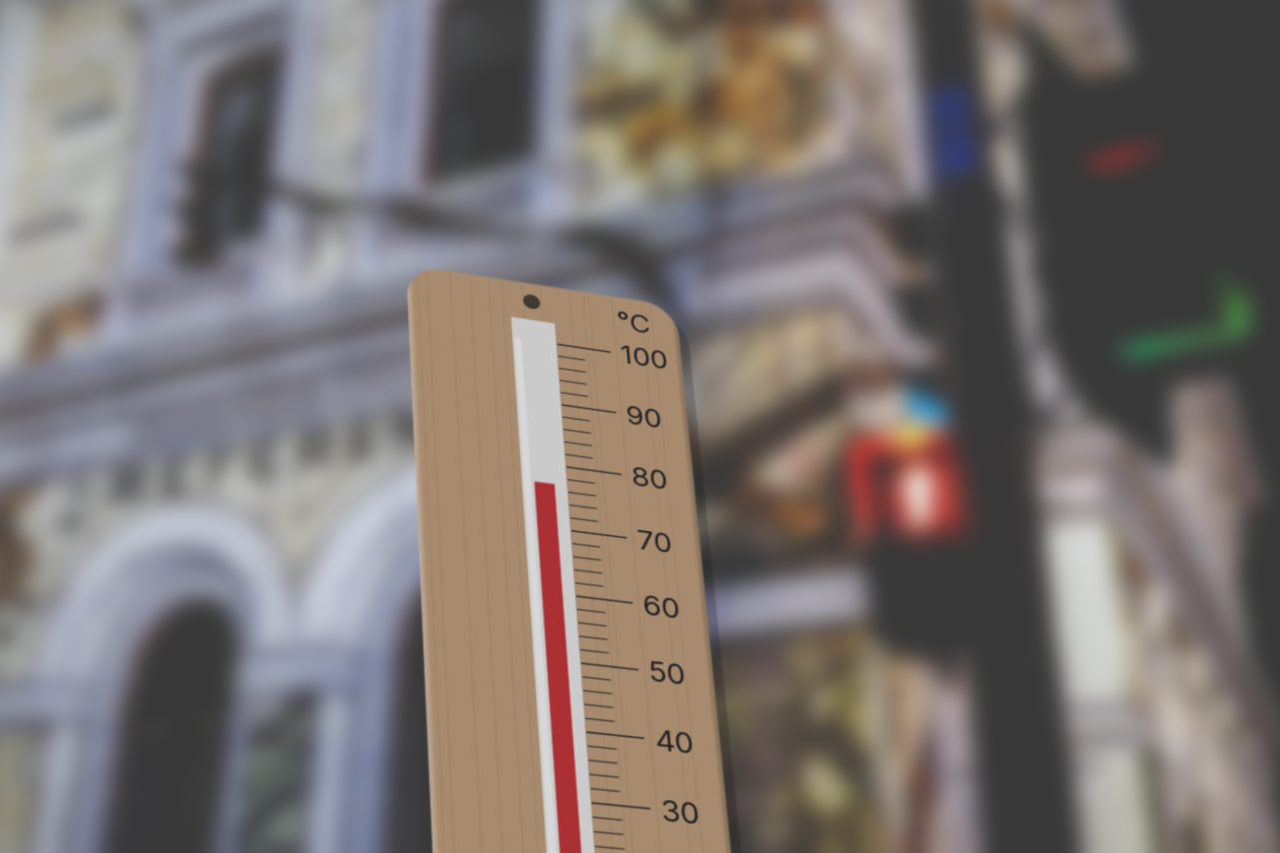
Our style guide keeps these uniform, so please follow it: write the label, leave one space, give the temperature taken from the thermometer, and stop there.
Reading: 77 °C
